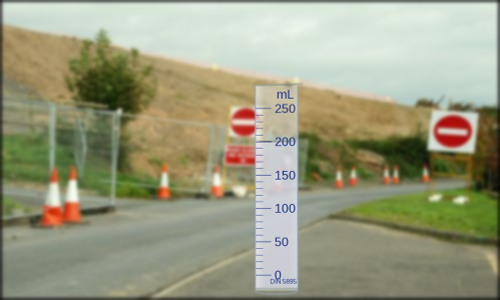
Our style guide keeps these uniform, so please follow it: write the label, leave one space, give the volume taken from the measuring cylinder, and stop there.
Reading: 200 mL
